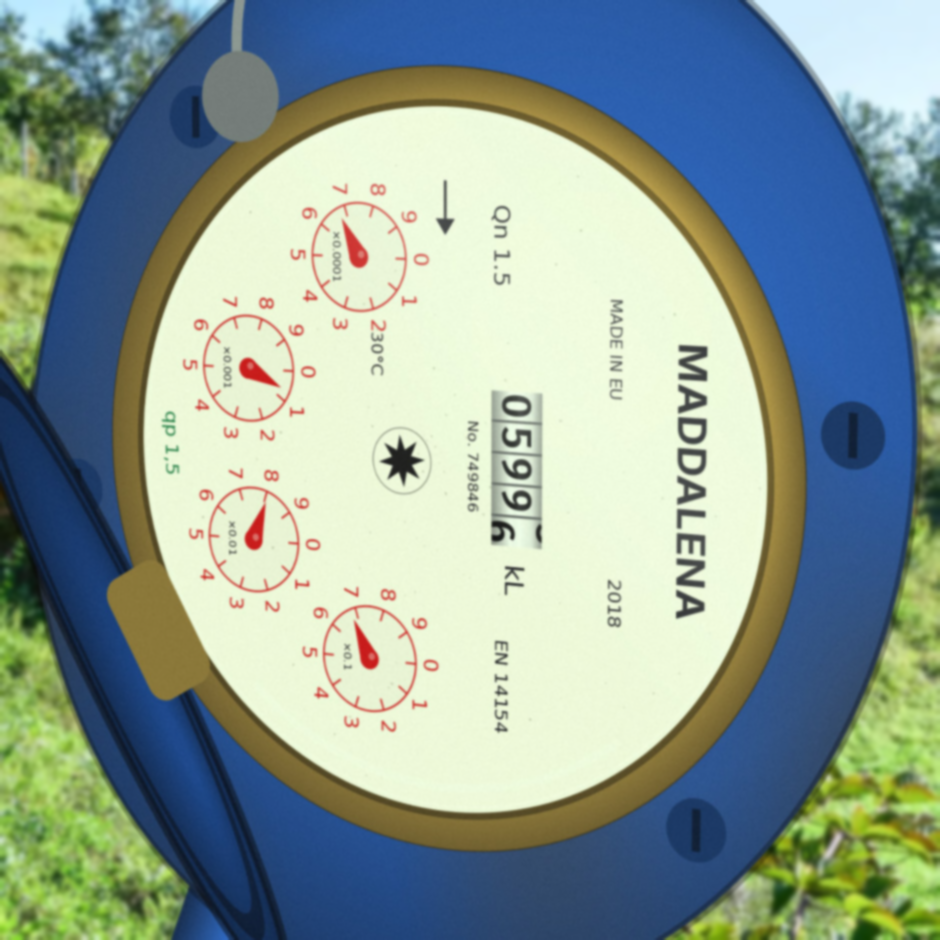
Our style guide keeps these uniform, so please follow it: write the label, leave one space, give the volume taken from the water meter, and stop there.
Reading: 5995.6806 kL
